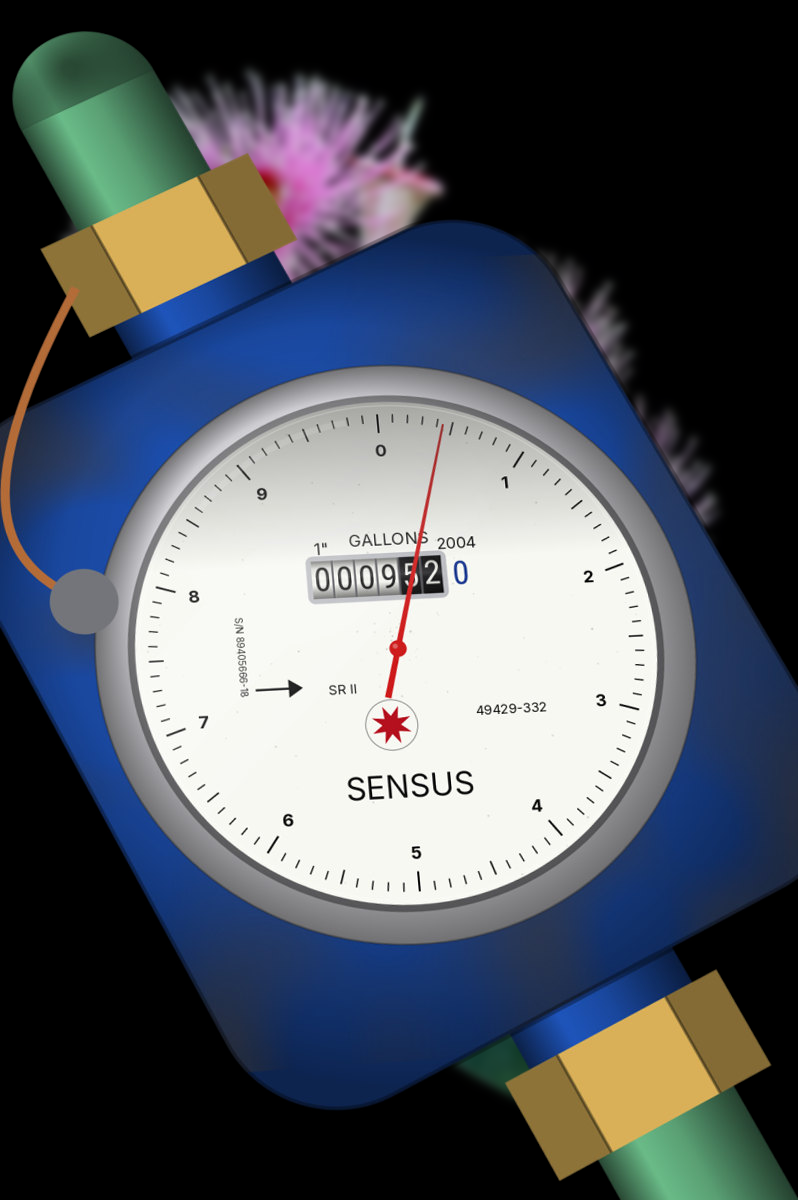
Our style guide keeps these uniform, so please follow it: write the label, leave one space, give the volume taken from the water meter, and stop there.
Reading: 9520.4 gal
